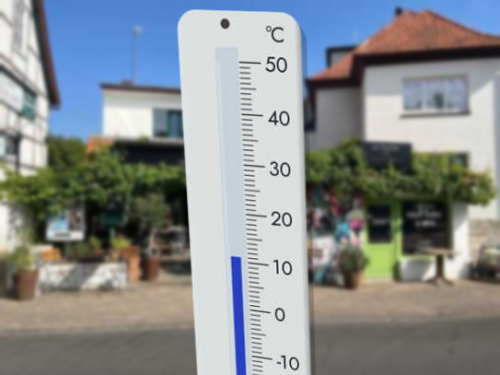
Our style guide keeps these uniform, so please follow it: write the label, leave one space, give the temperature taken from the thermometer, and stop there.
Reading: 11 °C
